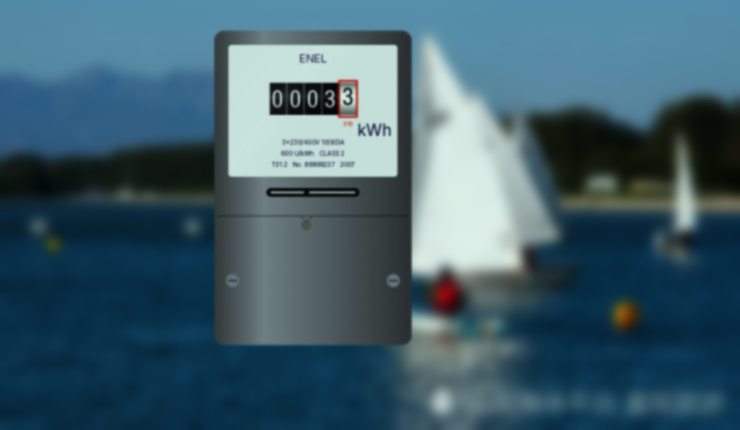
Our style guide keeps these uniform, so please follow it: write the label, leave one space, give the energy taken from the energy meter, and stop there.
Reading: 3.3 kWh
